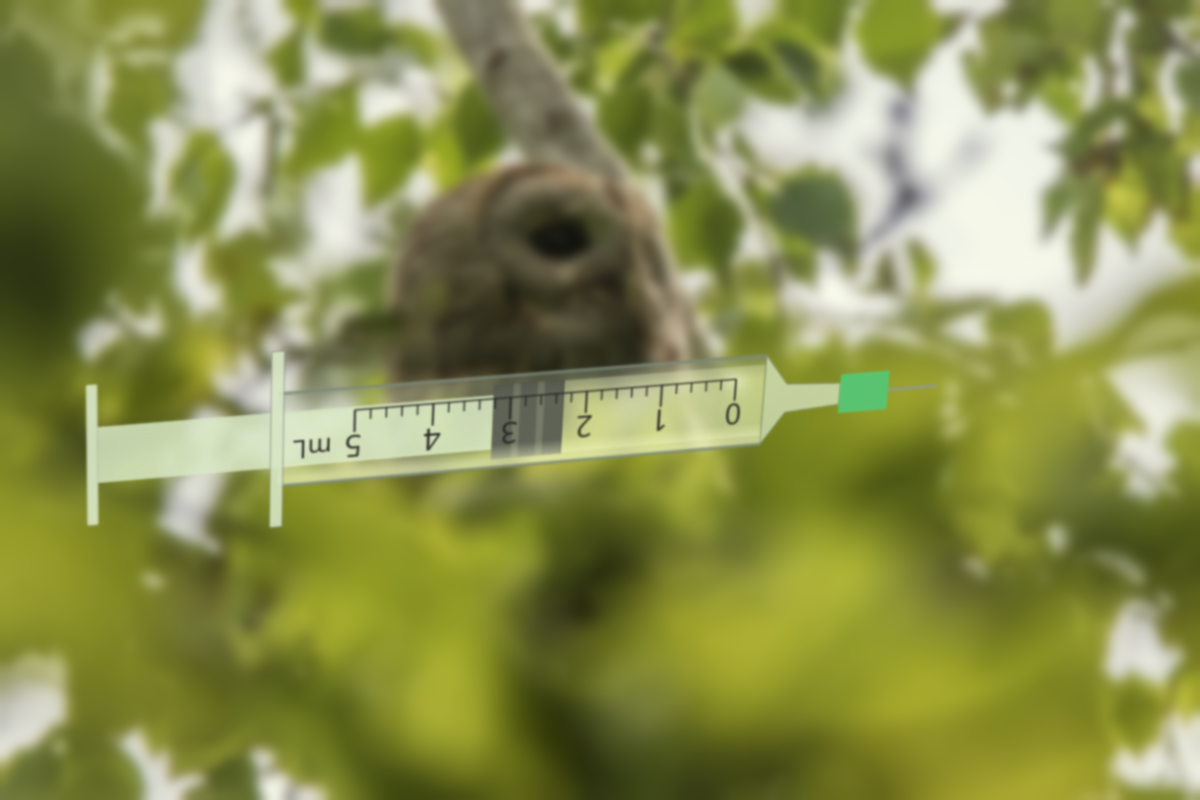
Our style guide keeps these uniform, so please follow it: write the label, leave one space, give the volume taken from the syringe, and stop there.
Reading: 2.3 mL
